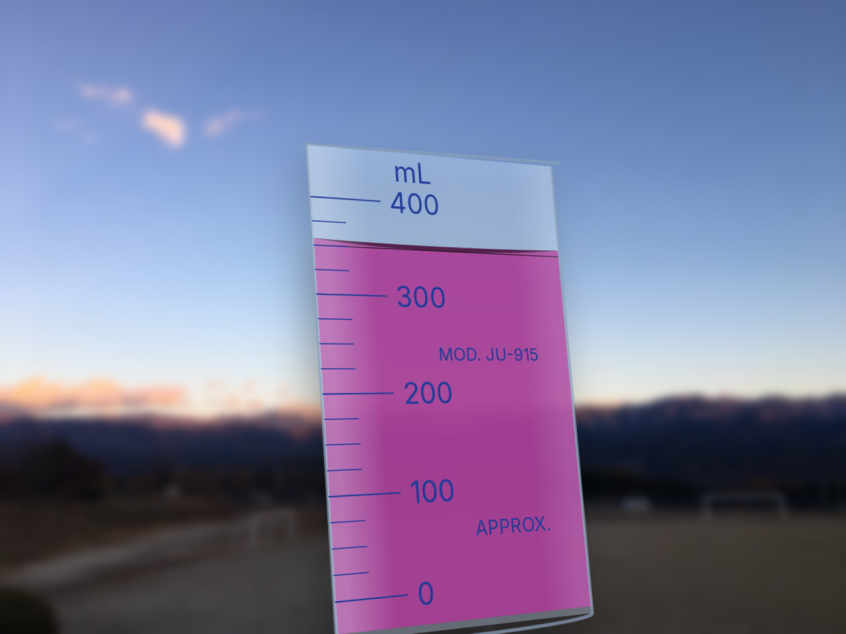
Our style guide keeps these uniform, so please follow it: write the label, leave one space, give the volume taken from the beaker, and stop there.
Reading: 350 mL
